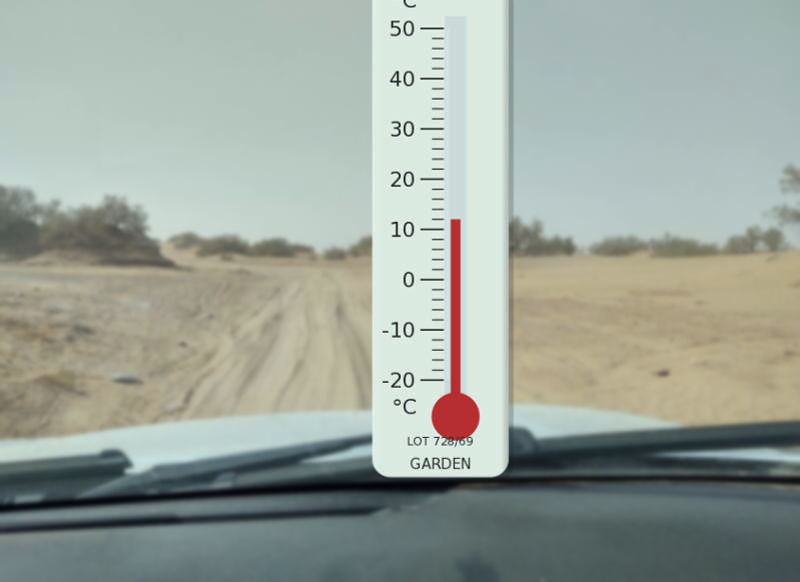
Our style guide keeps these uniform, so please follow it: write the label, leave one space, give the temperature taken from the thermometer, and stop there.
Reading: 12 °C
